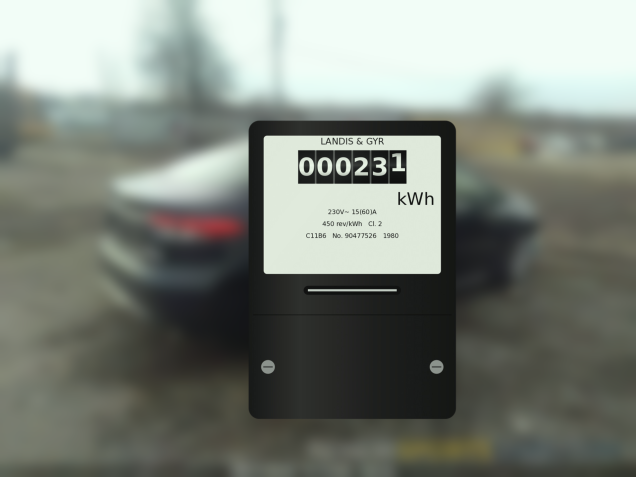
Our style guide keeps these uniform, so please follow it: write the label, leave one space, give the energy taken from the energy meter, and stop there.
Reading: 231 kWh
